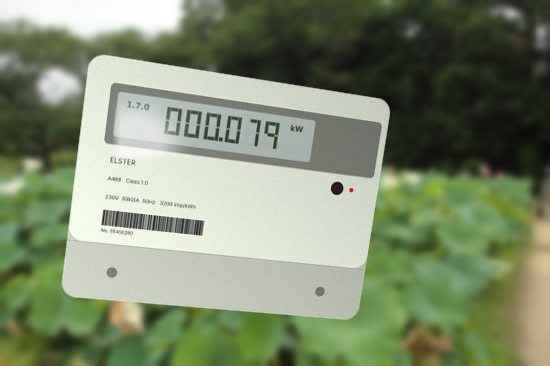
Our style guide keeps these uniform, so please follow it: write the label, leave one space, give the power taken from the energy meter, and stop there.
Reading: 0.079 kW
